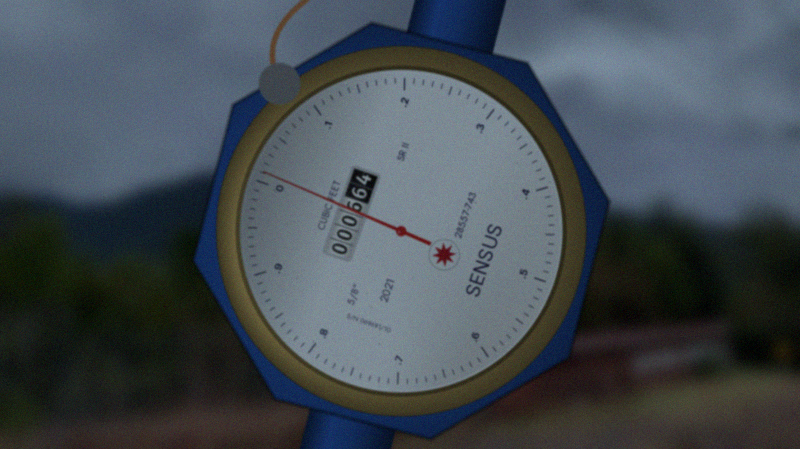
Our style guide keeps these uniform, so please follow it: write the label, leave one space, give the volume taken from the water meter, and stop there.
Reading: 664.01 ft³
